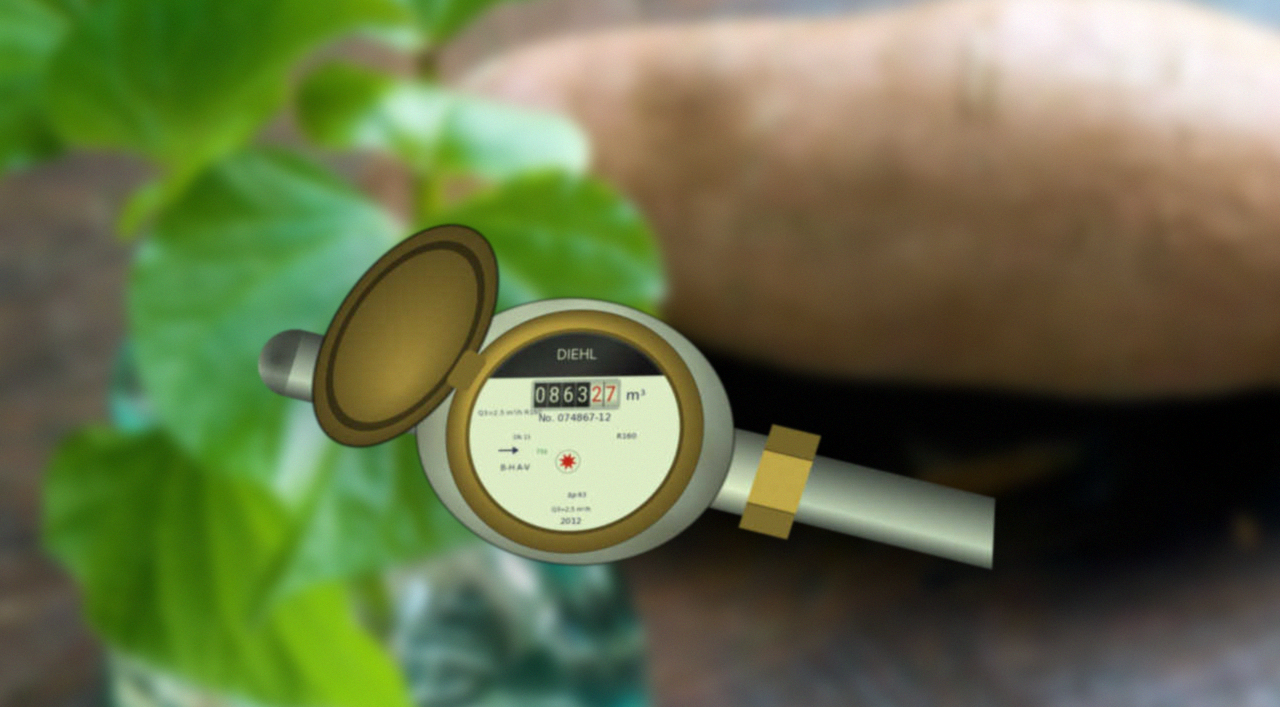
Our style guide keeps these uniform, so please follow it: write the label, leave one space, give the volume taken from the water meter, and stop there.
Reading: 863.27 m³
